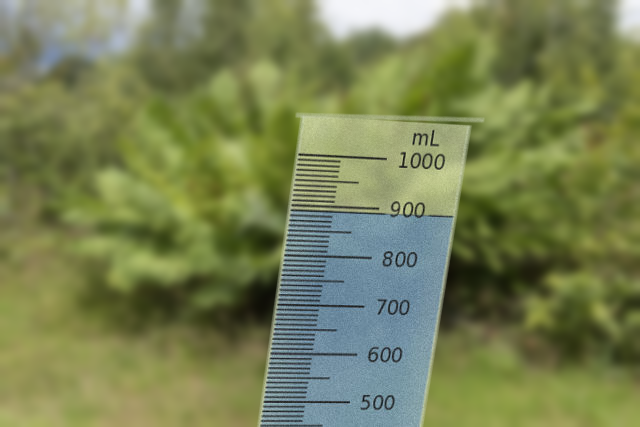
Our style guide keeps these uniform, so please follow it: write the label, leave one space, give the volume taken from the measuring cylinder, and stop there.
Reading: 890 mL
